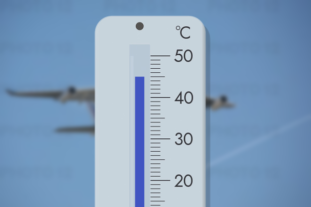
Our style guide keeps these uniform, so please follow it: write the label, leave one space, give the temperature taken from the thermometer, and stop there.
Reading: 45 °C
